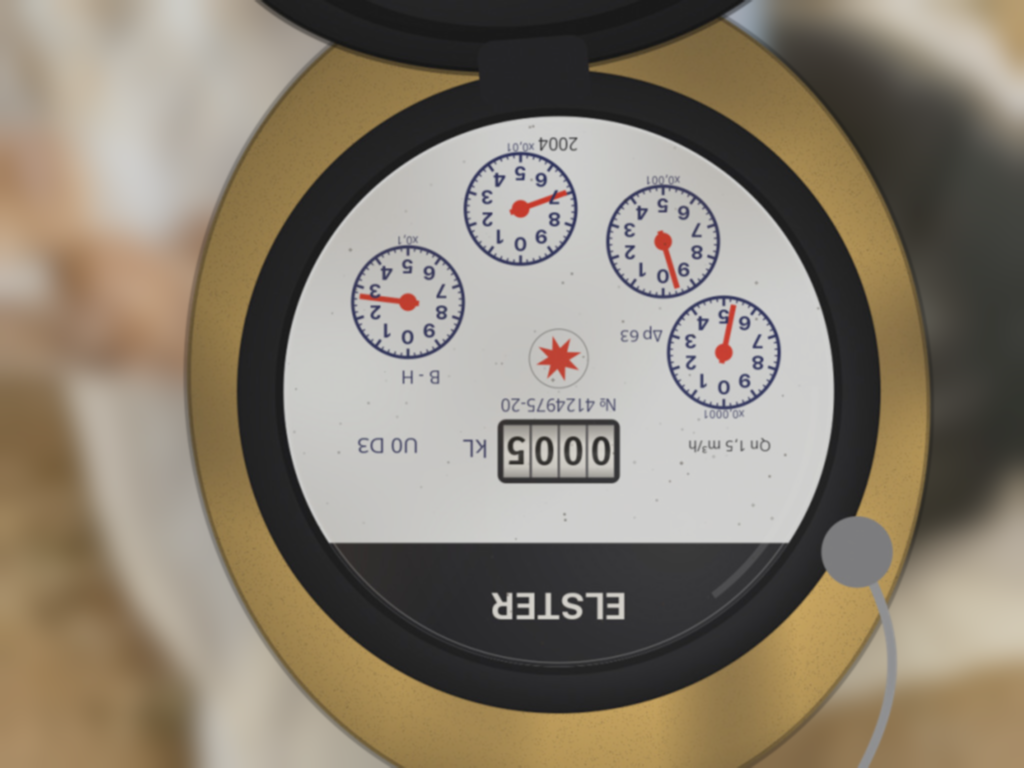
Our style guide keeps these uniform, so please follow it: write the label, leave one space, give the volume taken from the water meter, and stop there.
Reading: 5.2695 kL
